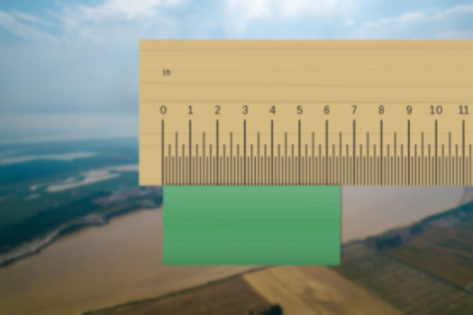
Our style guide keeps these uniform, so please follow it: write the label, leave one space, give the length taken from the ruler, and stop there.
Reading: 6.5 in
